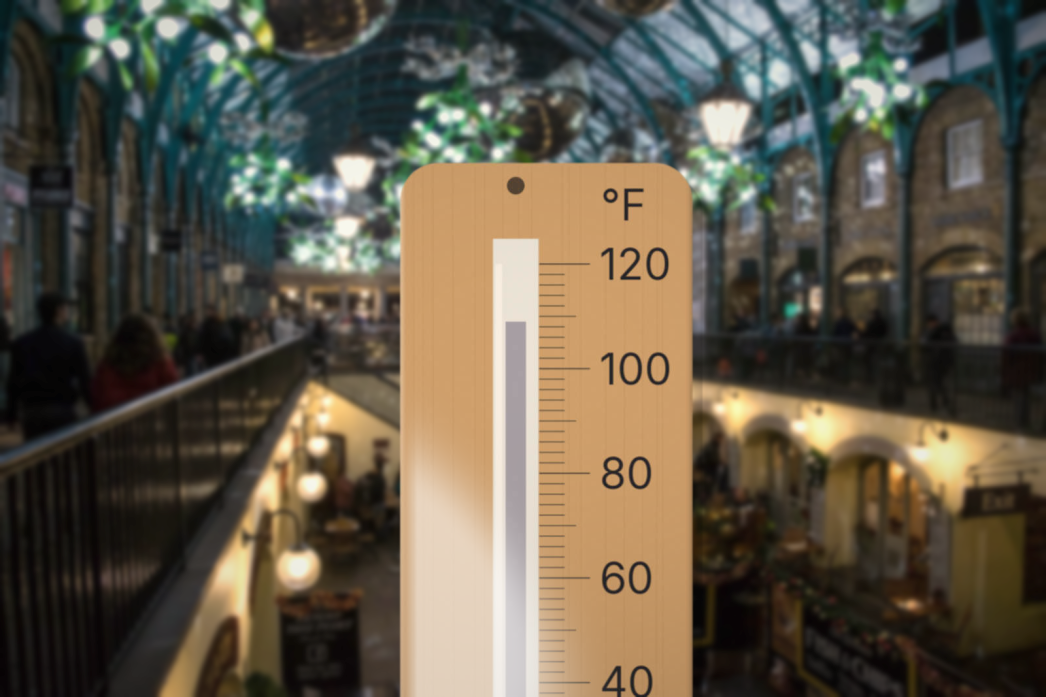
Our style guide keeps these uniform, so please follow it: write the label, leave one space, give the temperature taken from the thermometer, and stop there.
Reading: 109 °F
